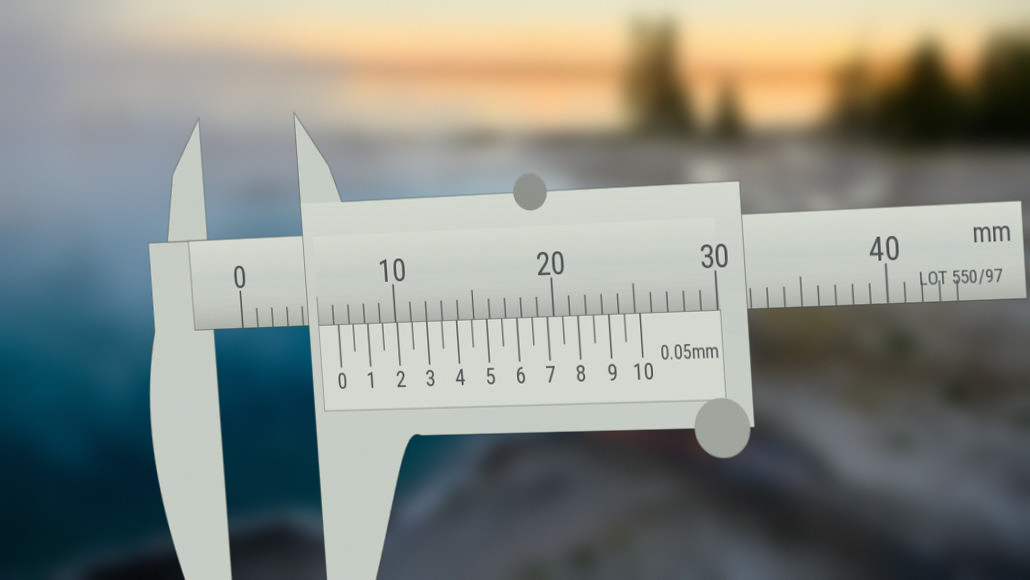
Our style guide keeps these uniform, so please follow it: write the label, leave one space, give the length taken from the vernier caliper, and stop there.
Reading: 6.3 mm
